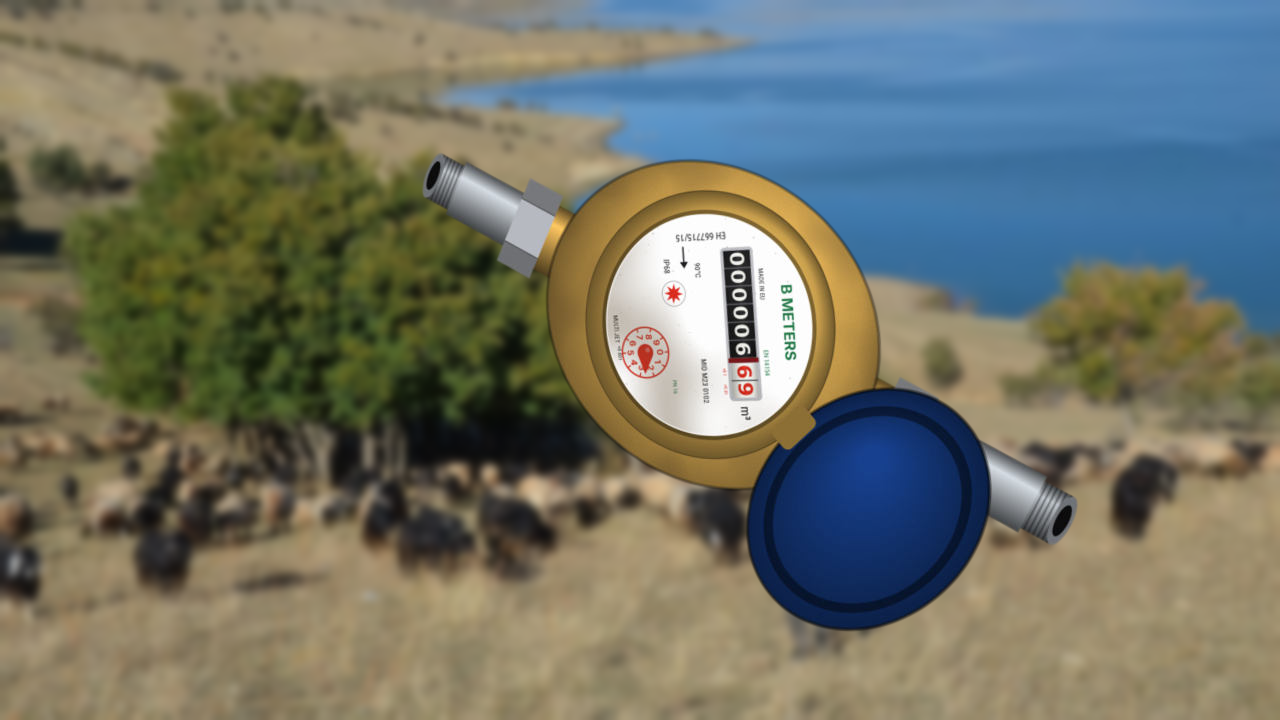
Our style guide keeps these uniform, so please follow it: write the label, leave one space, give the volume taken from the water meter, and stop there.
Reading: 6.692 m³
